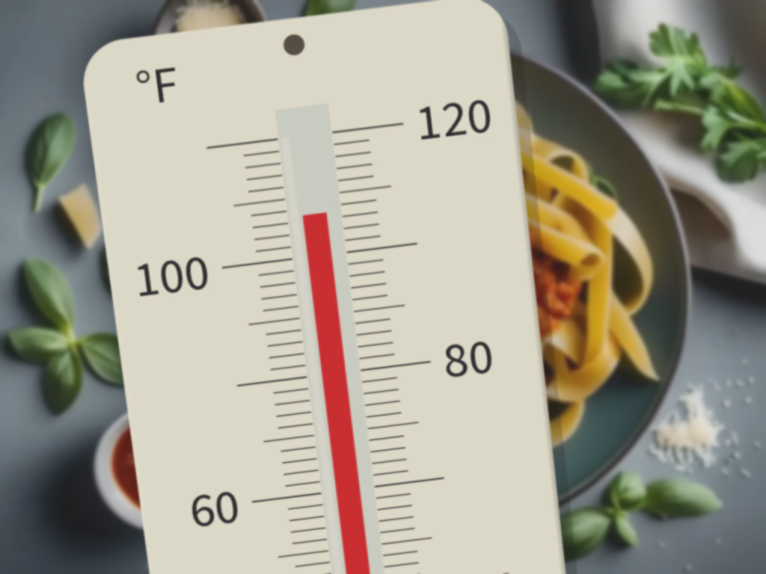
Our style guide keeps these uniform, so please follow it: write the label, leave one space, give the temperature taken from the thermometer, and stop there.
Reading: 107 °F
